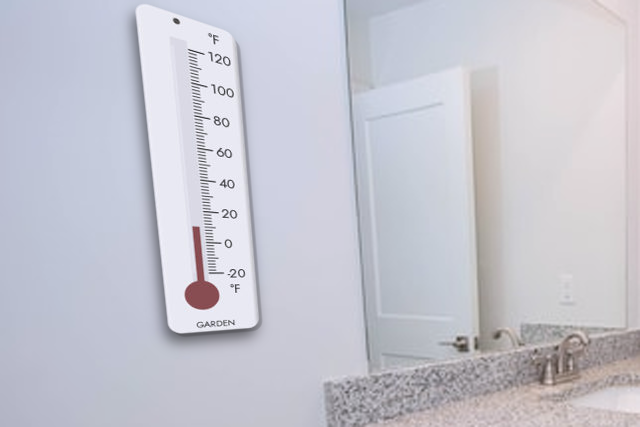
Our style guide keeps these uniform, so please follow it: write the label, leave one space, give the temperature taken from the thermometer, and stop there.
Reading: 10 °F
